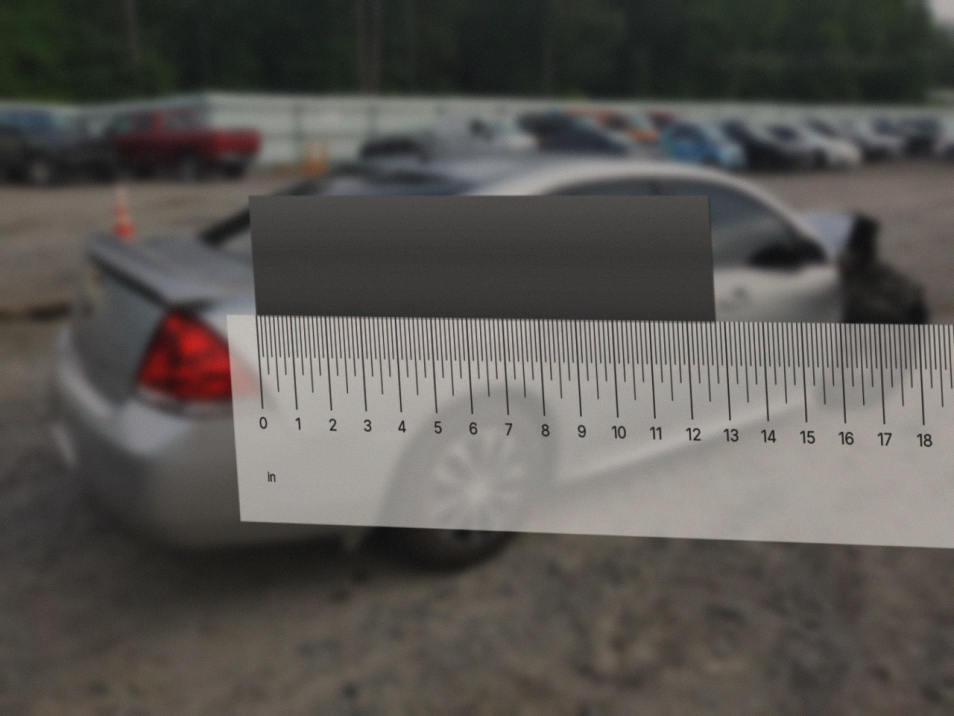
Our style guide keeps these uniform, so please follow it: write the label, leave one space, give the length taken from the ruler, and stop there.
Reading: 12.75 in
